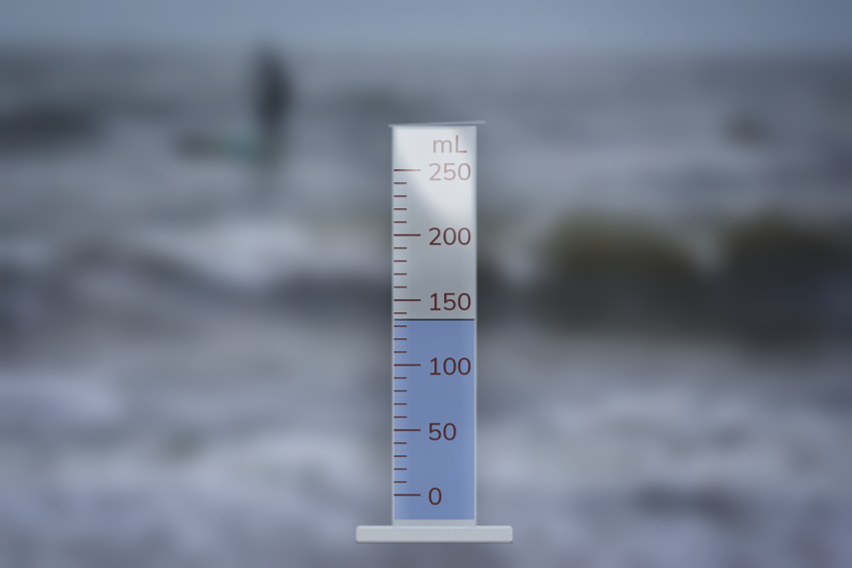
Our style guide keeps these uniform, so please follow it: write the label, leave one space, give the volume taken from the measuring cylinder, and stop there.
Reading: 135 mL
